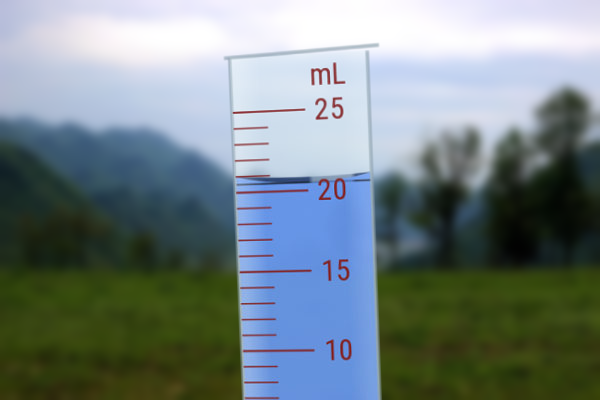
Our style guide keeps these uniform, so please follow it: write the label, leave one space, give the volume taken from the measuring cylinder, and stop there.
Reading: 20.5 mL
